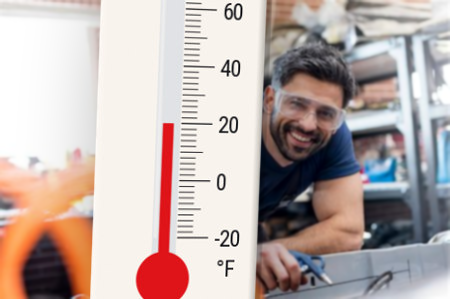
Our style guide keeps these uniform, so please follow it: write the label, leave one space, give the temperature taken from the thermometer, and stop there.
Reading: 20 °F
